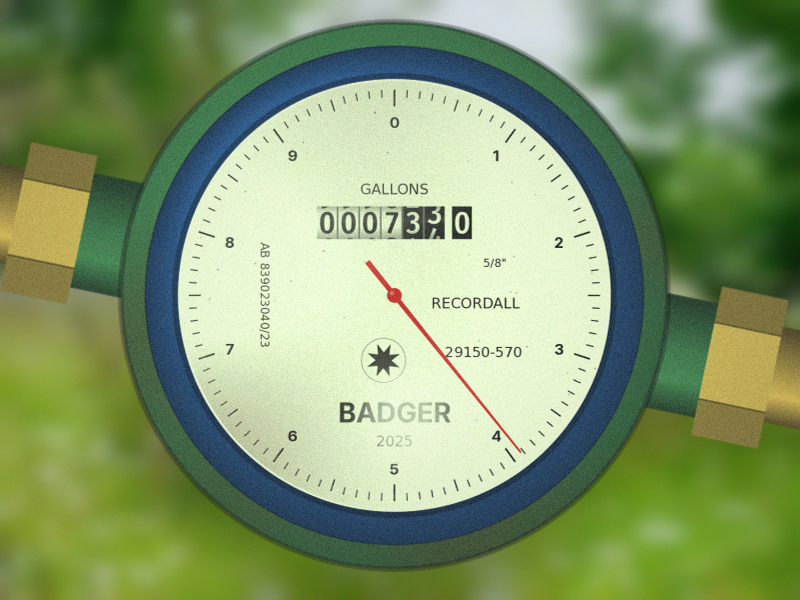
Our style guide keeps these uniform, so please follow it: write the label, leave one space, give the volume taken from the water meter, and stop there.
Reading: 7333.9 gal
